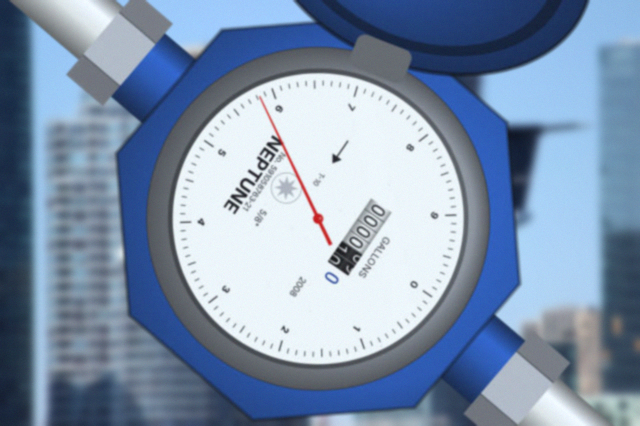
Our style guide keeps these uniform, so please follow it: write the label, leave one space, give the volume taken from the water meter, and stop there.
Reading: 95.8 gal
